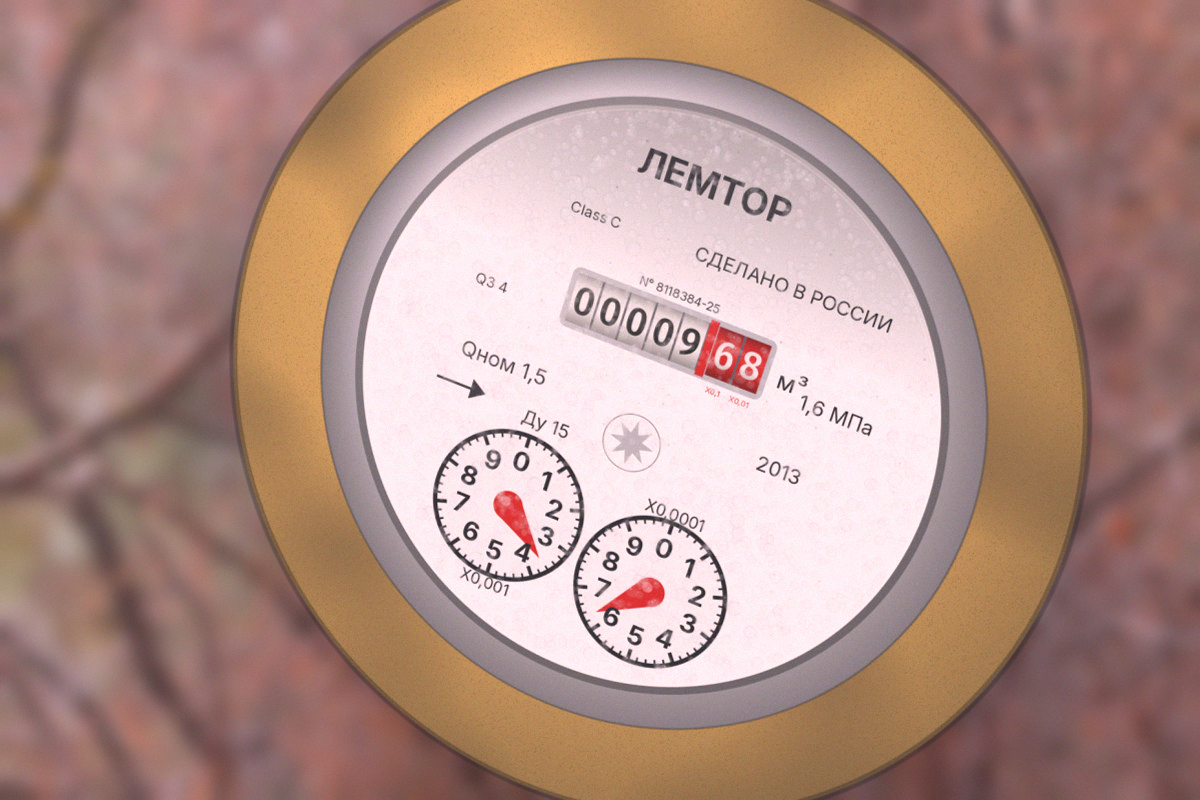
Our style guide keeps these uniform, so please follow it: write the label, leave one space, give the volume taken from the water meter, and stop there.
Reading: 9.6836 m³
